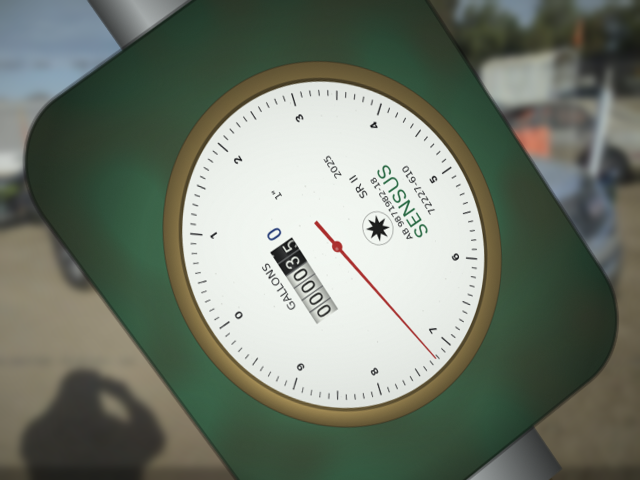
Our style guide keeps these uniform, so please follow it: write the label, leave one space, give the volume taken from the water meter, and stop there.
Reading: 347.2 gal
